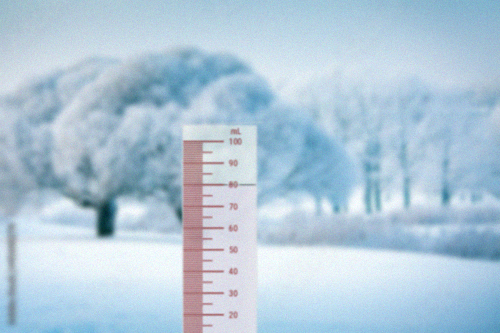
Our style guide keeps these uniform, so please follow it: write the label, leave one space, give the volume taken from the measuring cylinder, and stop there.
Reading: 80 mL
